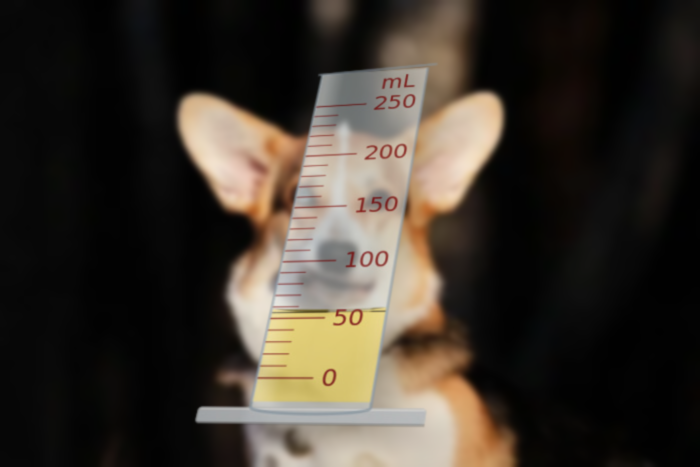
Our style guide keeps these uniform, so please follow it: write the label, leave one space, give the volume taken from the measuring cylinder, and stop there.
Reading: 55 mL
